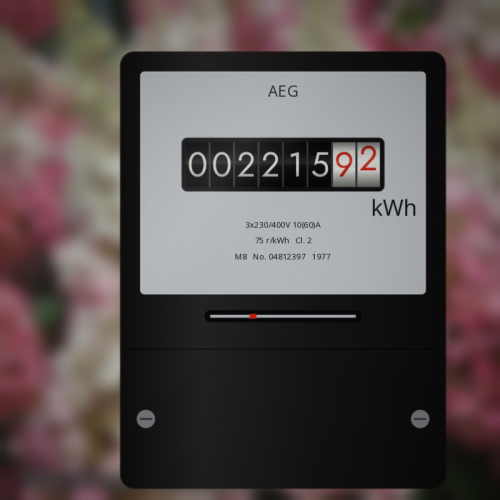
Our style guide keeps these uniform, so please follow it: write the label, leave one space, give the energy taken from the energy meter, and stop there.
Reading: 2215.92 kWh
